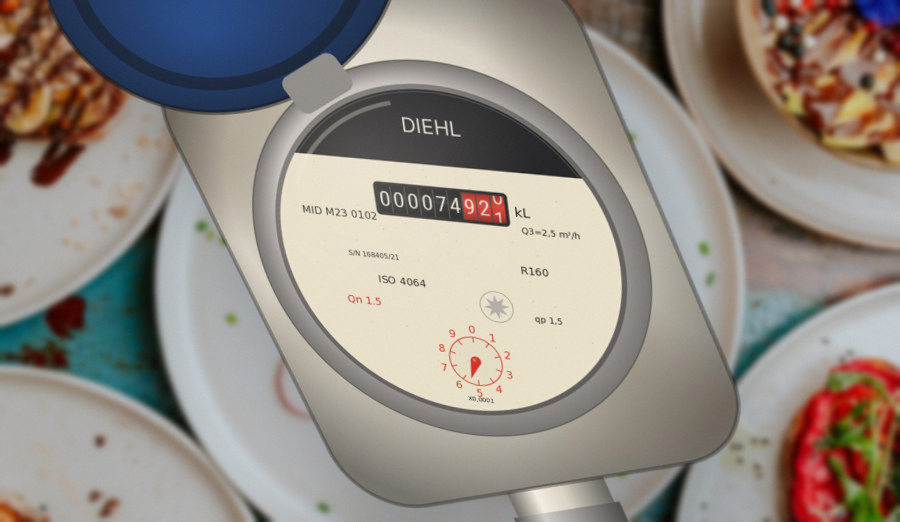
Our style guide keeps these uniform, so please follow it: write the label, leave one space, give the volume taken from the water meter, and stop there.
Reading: 74.9205 kL
